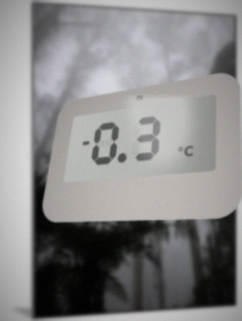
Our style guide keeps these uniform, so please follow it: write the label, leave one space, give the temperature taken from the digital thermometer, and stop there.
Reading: -0.3 °C
